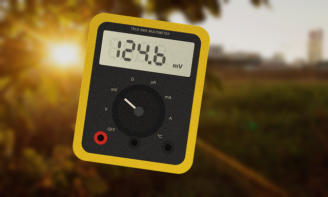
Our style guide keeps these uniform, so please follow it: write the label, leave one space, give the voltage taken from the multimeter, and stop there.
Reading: 124.6 mV
